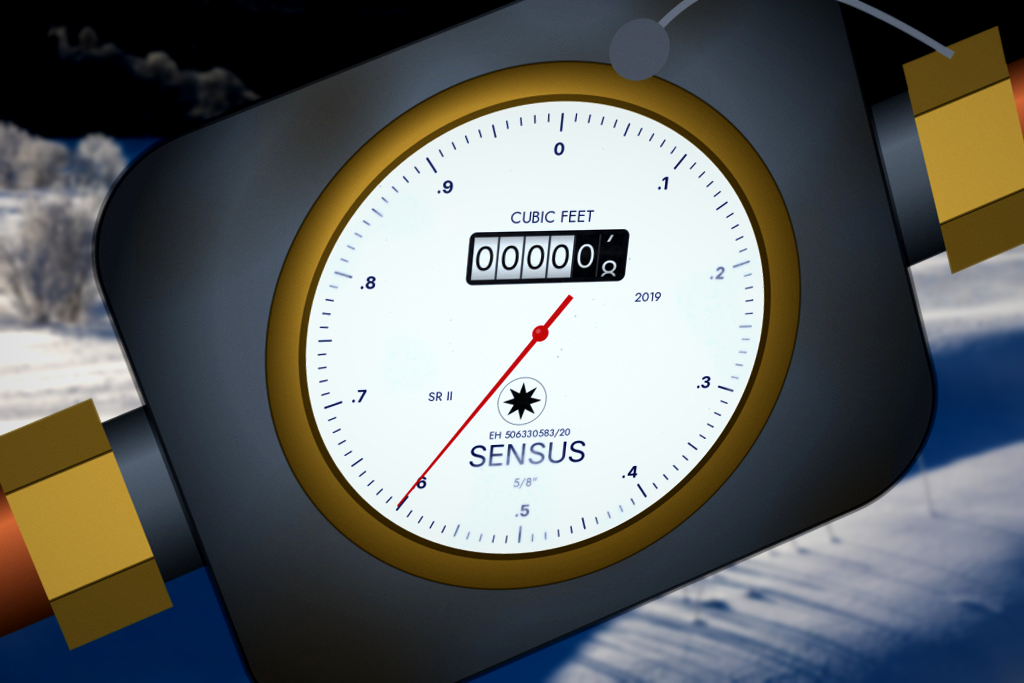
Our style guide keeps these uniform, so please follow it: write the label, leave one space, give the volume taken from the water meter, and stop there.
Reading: 7.60 ft³
